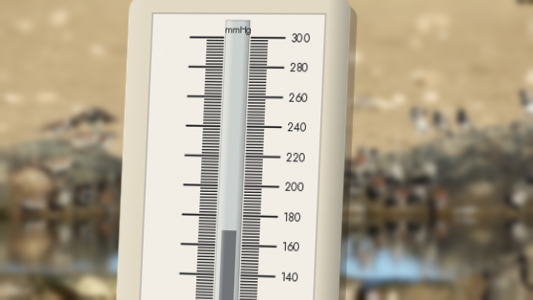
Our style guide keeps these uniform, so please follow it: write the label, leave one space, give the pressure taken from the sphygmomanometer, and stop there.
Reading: 170 mmHg
